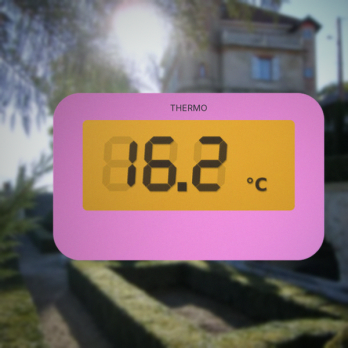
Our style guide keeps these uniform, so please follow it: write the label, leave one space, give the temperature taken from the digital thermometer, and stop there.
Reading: 16.2 °C
